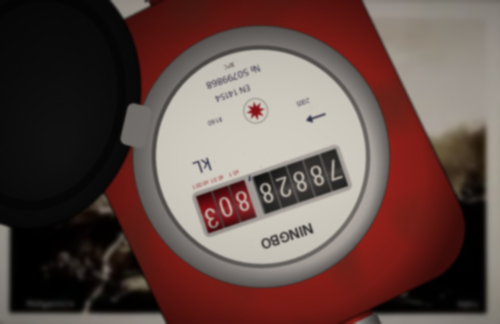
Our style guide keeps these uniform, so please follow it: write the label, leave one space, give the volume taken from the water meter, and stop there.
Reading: 78828.803 kL
